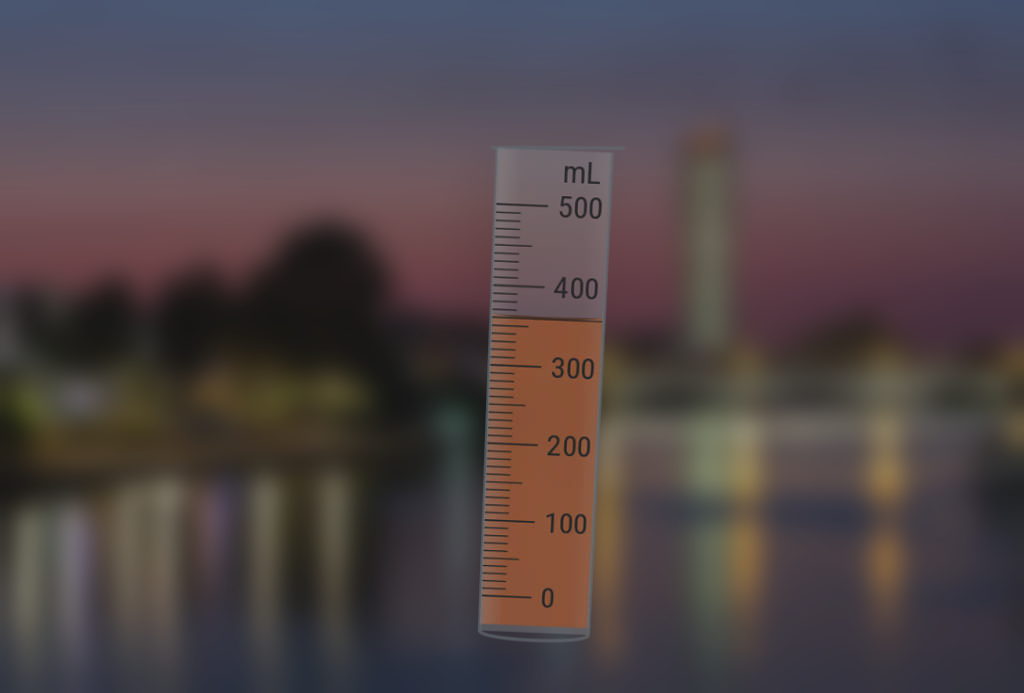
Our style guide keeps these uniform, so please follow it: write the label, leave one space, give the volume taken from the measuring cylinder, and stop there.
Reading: 360 mL
